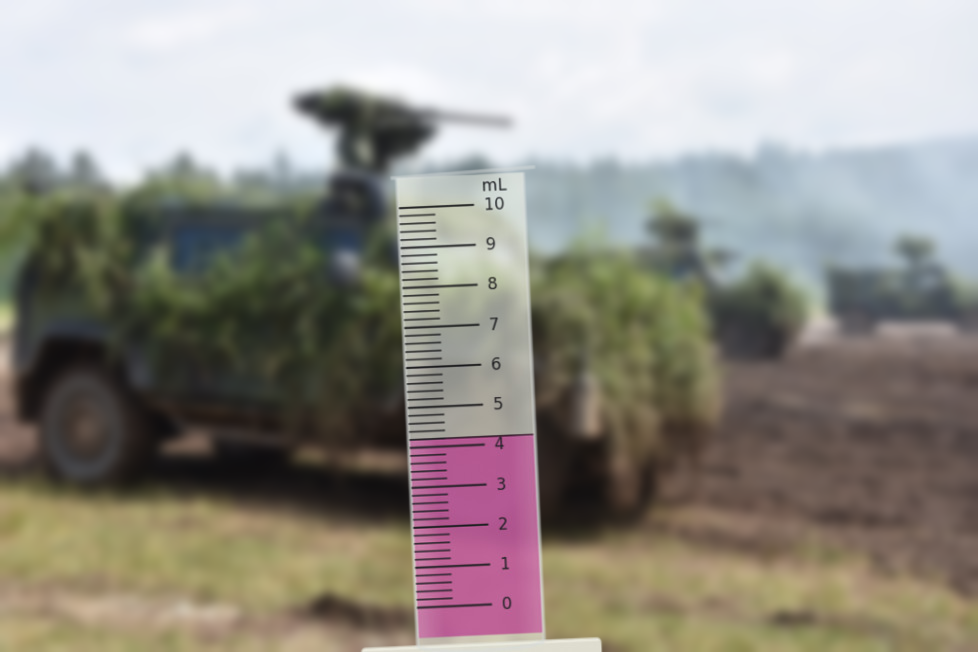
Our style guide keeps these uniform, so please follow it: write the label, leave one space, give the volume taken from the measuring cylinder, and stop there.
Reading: 4.2 mL
